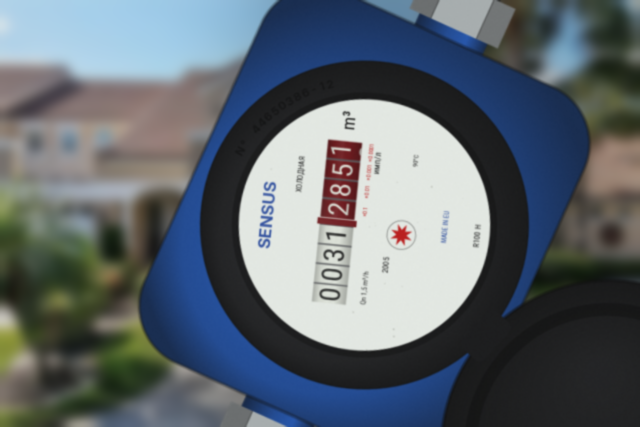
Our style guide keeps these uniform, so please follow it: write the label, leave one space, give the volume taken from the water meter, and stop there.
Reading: 31.2851 m³
